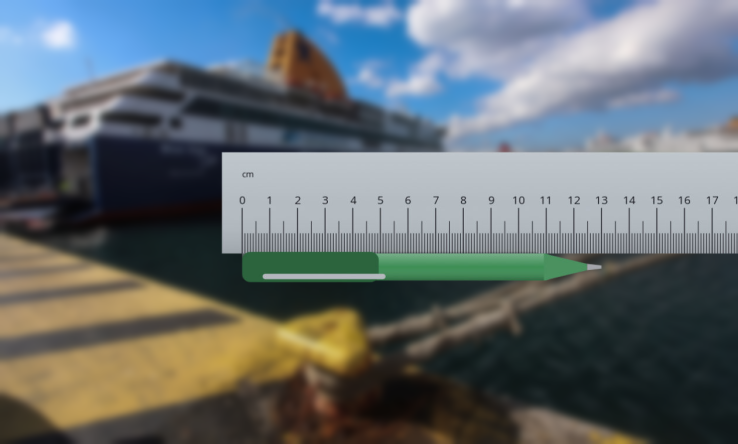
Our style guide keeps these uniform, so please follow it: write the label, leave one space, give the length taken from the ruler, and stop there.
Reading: 13 cm
